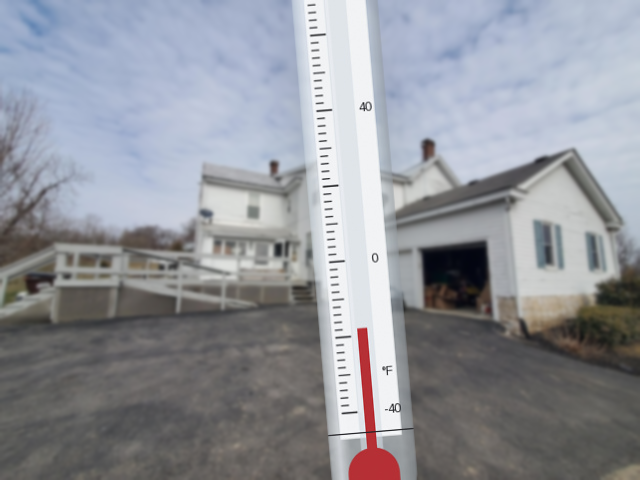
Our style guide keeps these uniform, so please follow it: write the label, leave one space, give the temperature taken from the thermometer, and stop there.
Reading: -18 °F
